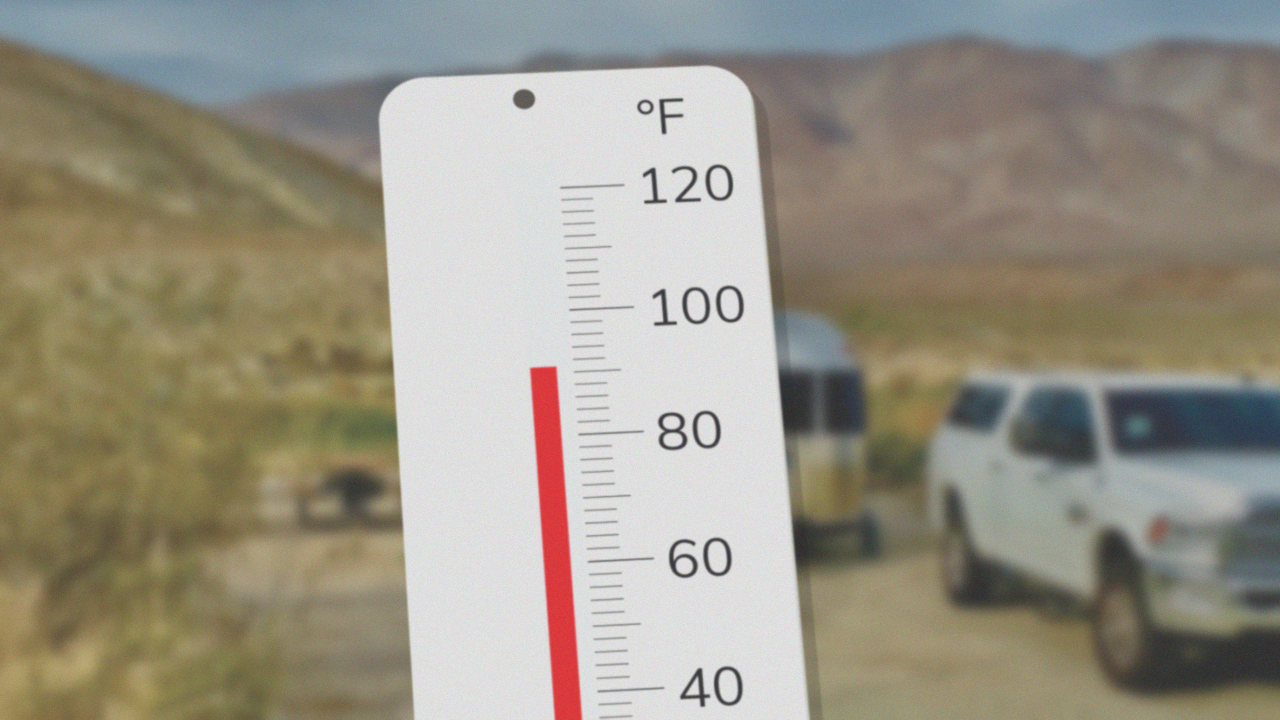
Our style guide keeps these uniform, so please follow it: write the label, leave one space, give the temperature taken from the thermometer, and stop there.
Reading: 91 °F
